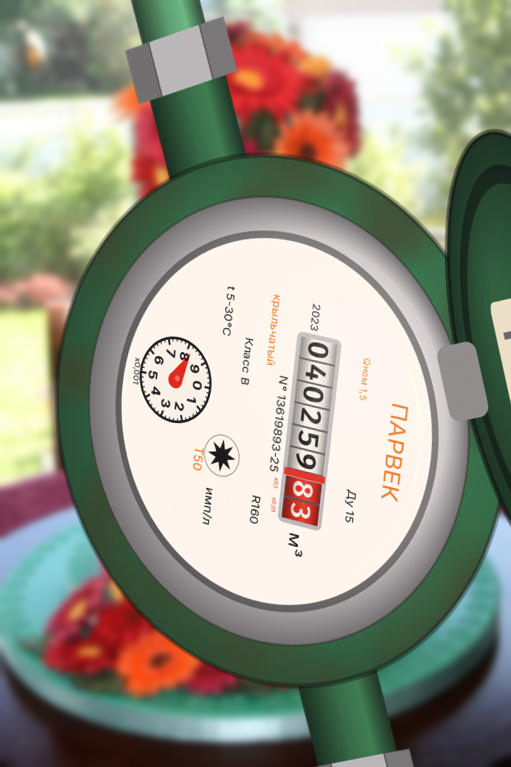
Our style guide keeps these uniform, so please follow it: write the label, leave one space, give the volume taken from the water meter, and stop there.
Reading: 40259.838 m³
